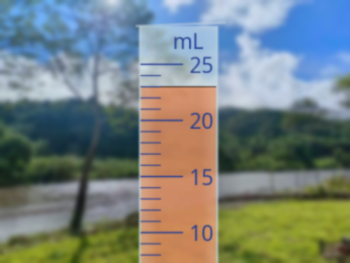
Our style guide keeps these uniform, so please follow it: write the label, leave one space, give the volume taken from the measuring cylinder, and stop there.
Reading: 23 mL
